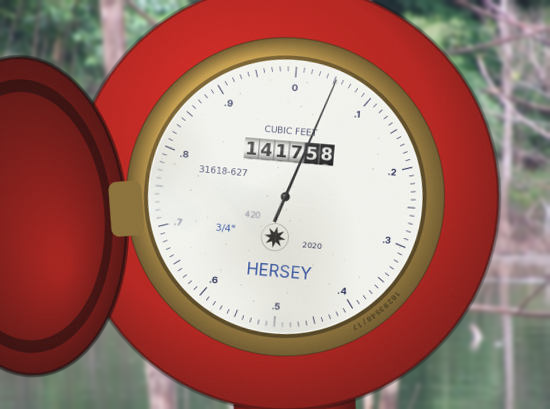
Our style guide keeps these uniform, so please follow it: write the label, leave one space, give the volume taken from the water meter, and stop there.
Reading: 141758.05 ft³
